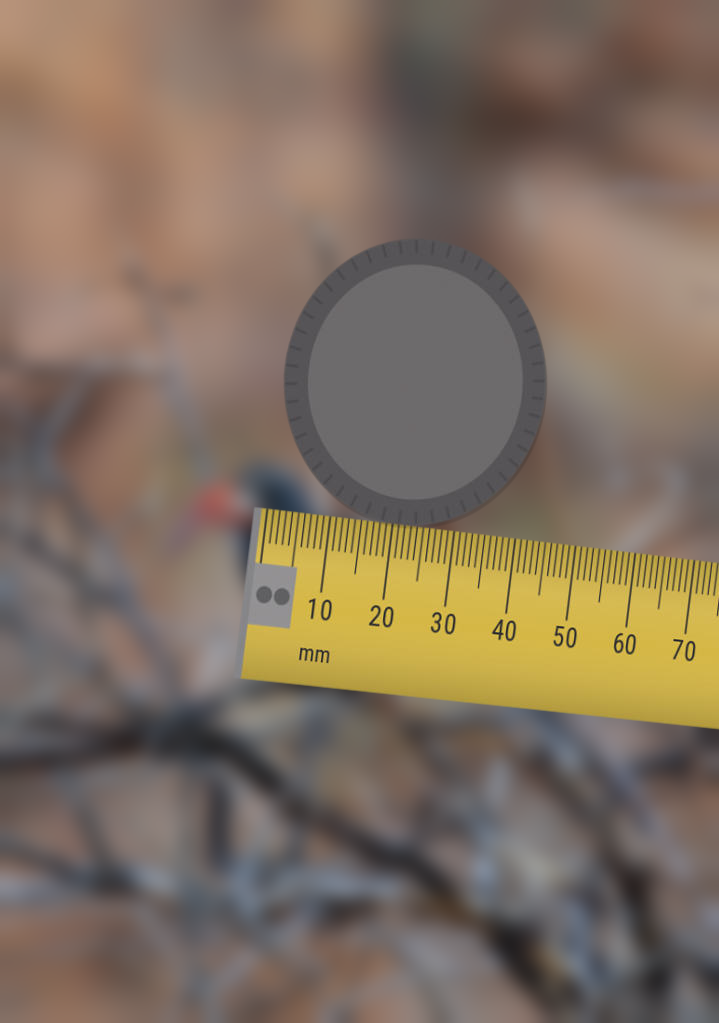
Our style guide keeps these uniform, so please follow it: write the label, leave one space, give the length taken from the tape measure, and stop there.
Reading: 42 mm
